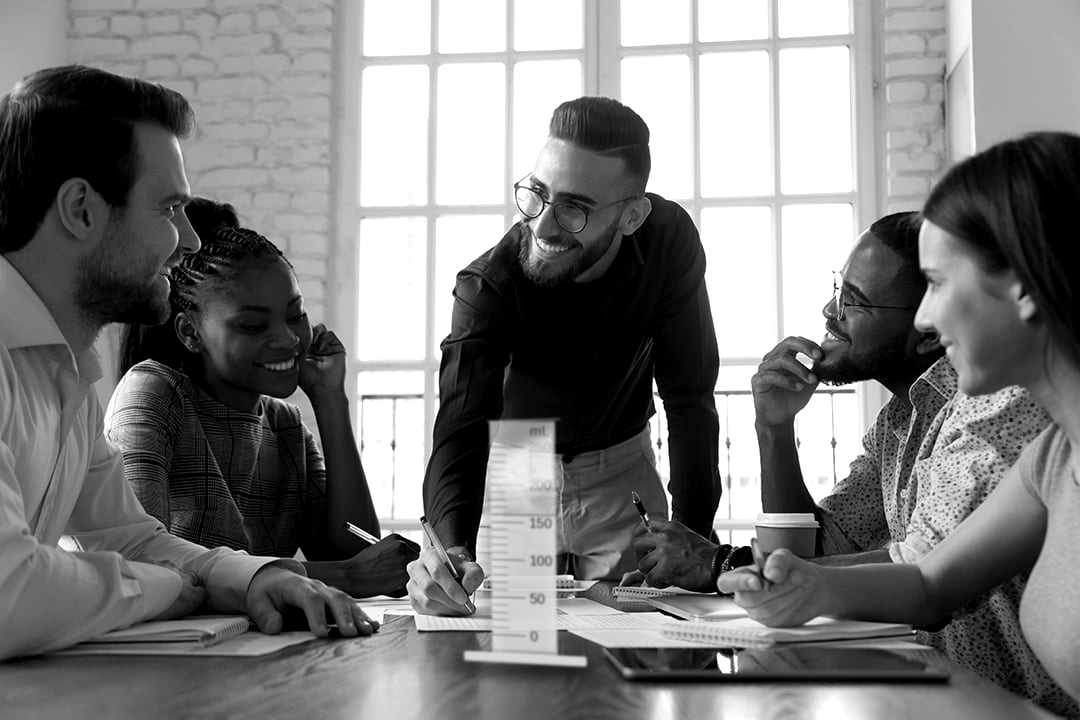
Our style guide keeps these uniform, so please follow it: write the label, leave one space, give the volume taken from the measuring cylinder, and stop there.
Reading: 160 mL
